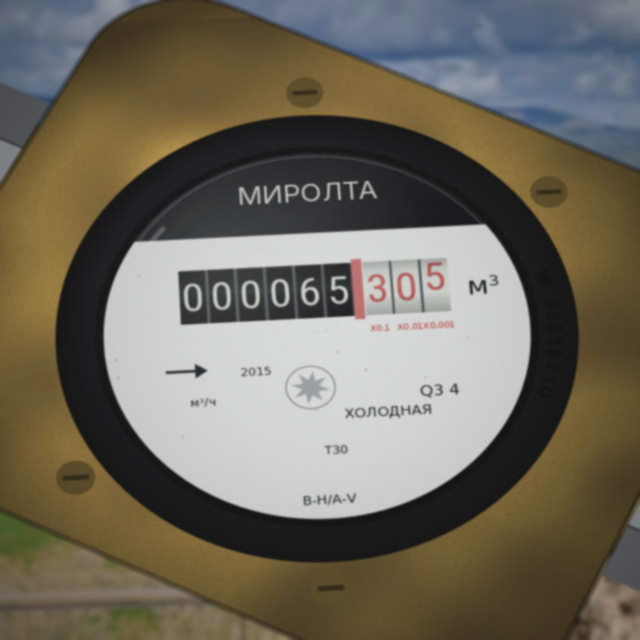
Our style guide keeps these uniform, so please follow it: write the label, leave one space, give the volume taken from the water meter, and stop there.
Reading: 65.305 m³
